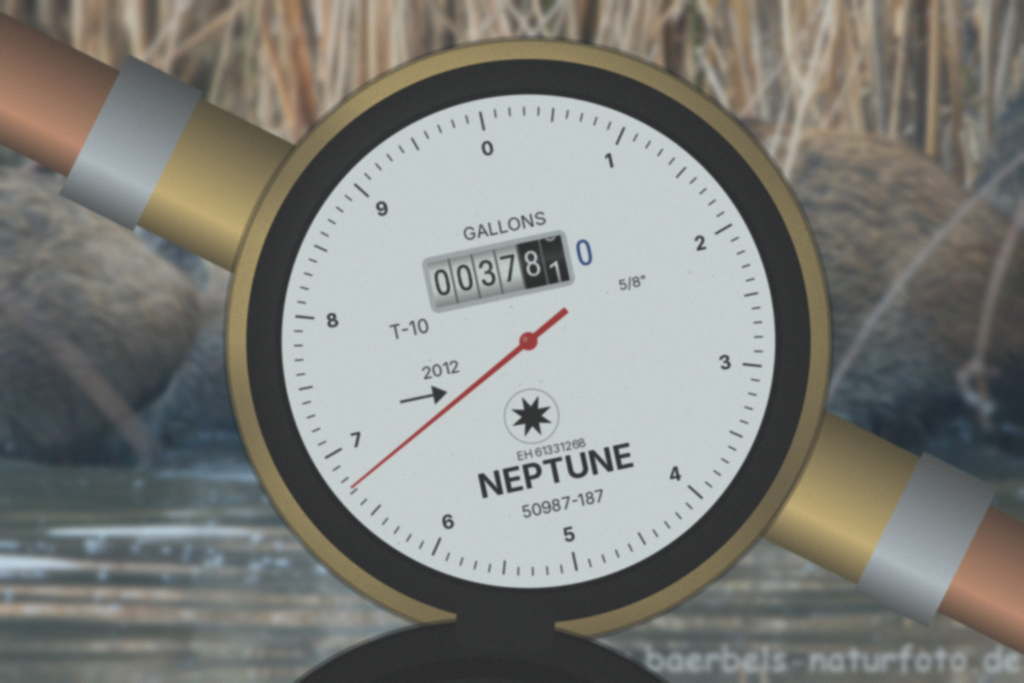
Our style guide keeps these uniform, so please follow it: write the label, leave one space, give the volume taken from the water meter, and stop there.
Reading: 37806.7 gal
